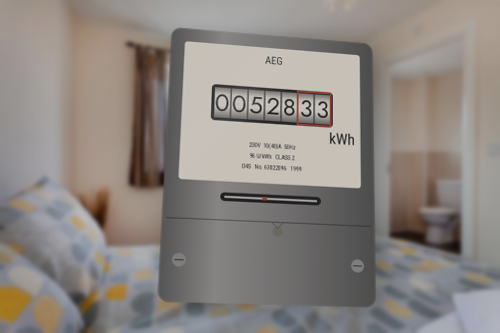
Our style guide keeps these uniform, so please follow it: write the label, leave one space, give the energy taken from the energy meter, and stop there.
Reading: 528.33 kWh
